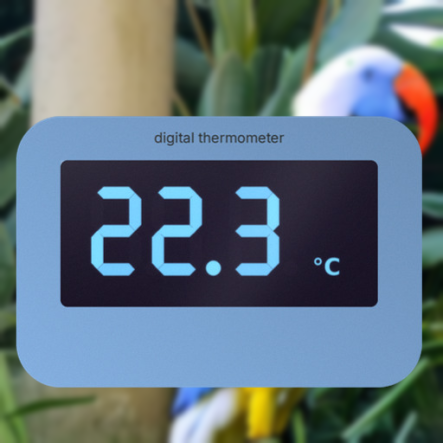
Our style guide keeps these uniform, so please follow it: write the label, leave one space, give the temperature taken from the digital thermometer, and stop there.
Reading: 22.3 °C
